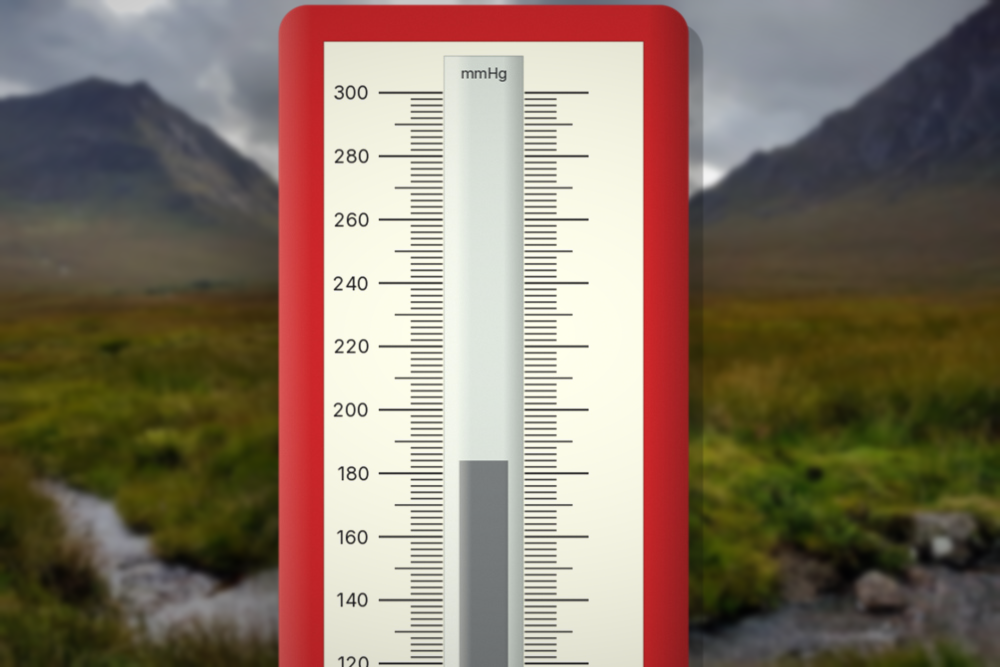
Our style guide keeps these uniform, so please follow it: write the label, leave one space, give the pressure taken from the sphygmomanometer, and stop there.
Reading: 184 mmHg
